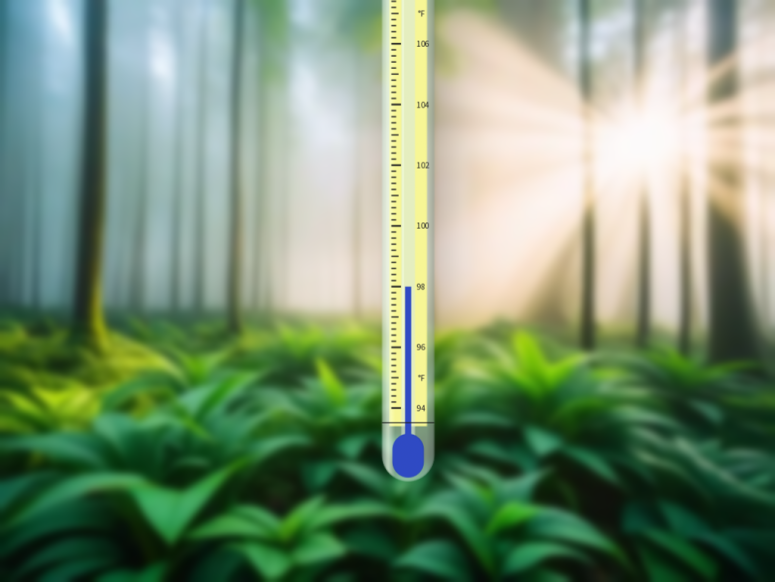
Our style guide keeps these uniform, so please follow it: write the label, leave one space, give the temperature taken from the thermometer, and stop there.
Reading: 98 °F
